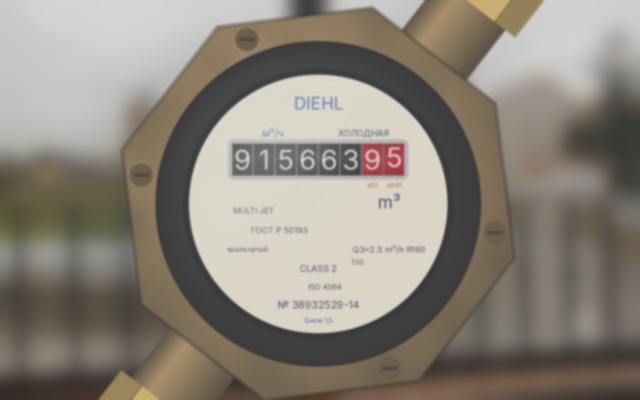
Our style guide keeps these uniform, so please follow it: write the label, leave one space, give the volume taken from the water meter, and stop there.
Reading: 915663.95 m³
